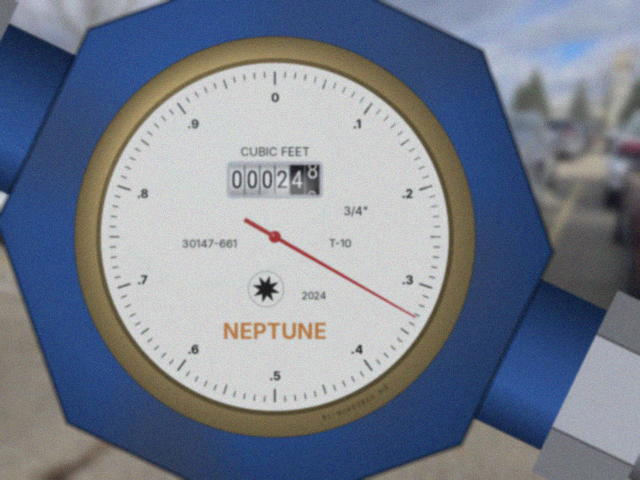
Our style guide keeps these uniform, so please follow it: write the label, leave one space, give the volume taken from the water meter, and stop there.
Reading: 248.33 ft³
